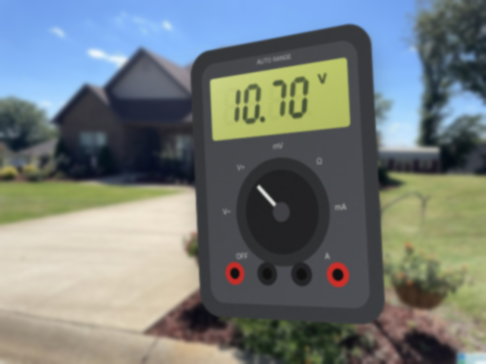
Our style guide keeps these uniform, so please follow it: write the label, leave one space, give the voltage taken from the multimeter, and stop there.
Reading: 10.70 V
